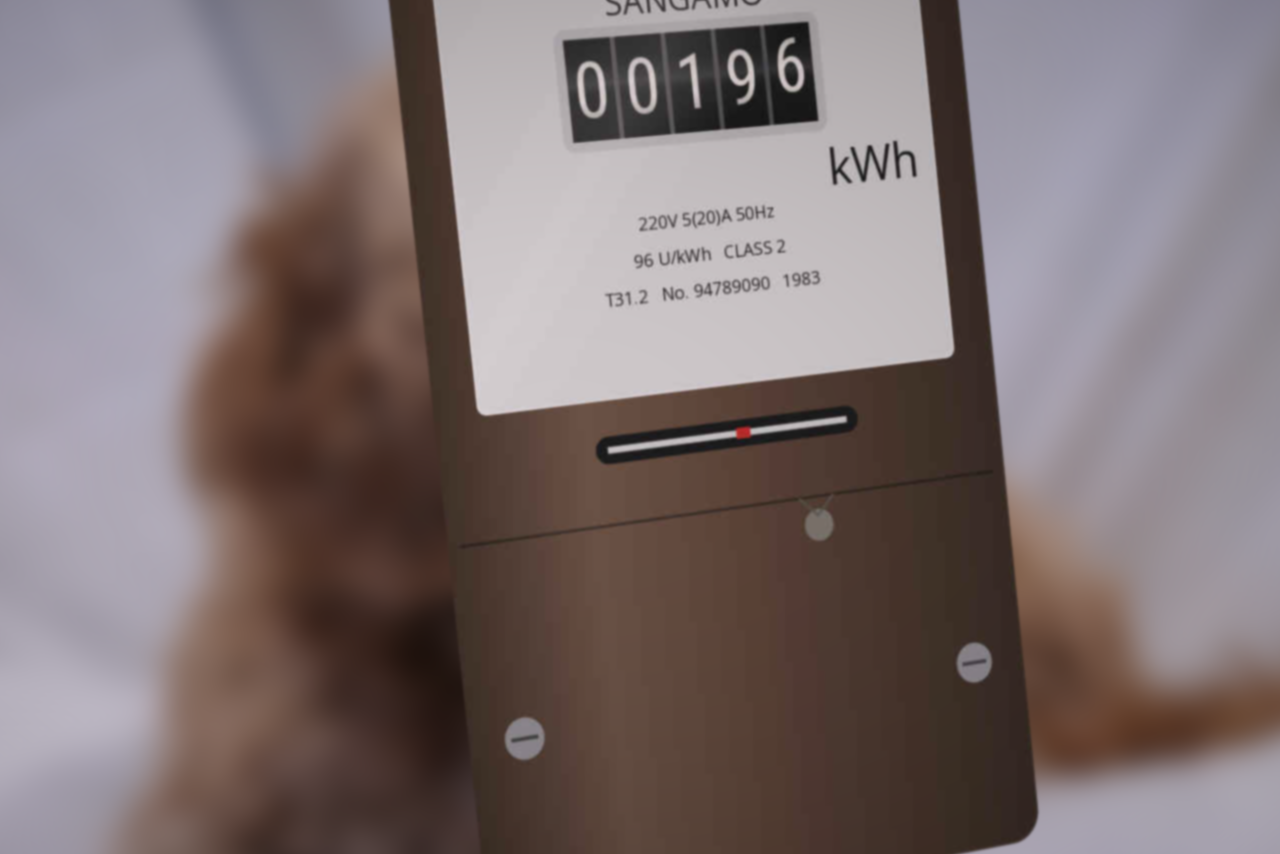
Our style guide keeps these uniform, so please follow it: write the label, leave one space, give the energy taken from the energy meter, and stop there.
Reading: 196 kWh
